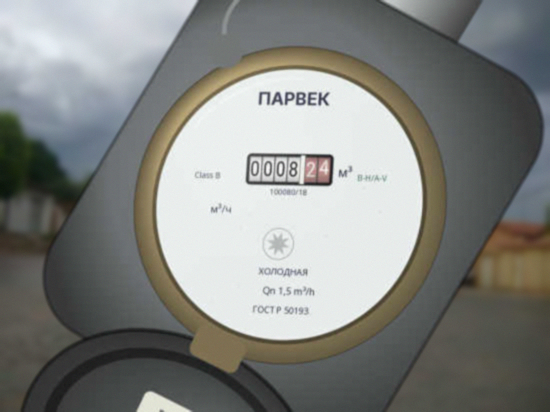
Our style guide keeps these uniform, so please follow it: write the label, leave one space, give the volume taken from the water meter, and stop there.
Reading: 8.24 m³
